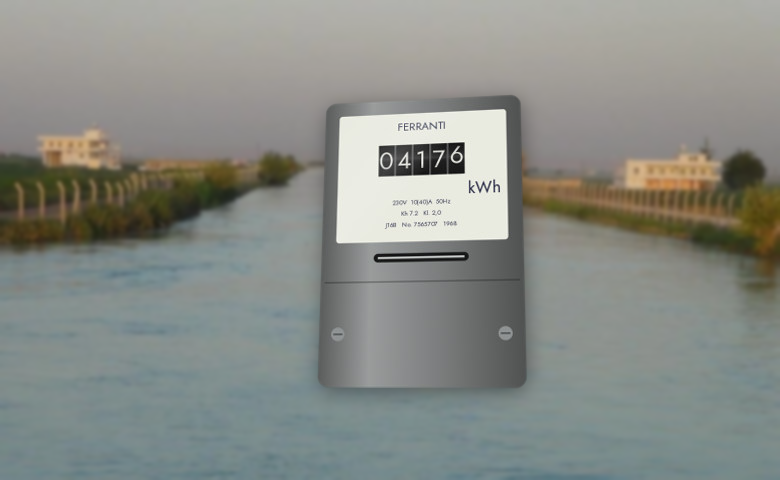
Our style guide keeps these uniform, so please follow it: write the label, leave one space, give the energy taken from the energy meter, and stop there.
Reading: 4176 kWh
